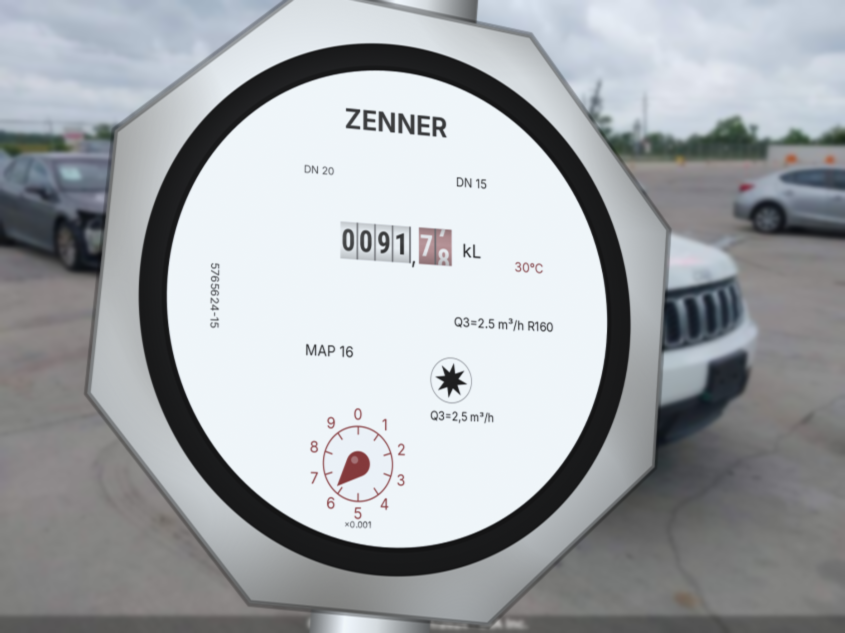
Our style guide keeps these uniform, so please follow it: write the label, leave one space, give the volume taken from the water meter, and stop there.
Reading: 91.776 kL
